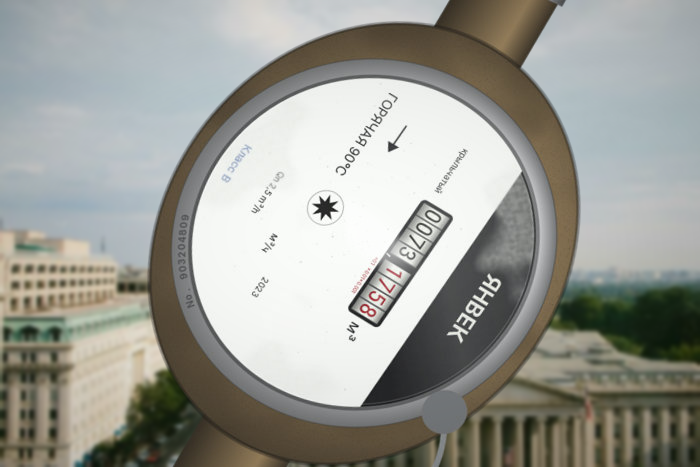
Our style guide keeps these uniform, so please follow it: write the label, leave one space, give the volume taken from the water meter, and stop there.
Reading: 73.1758 m³
